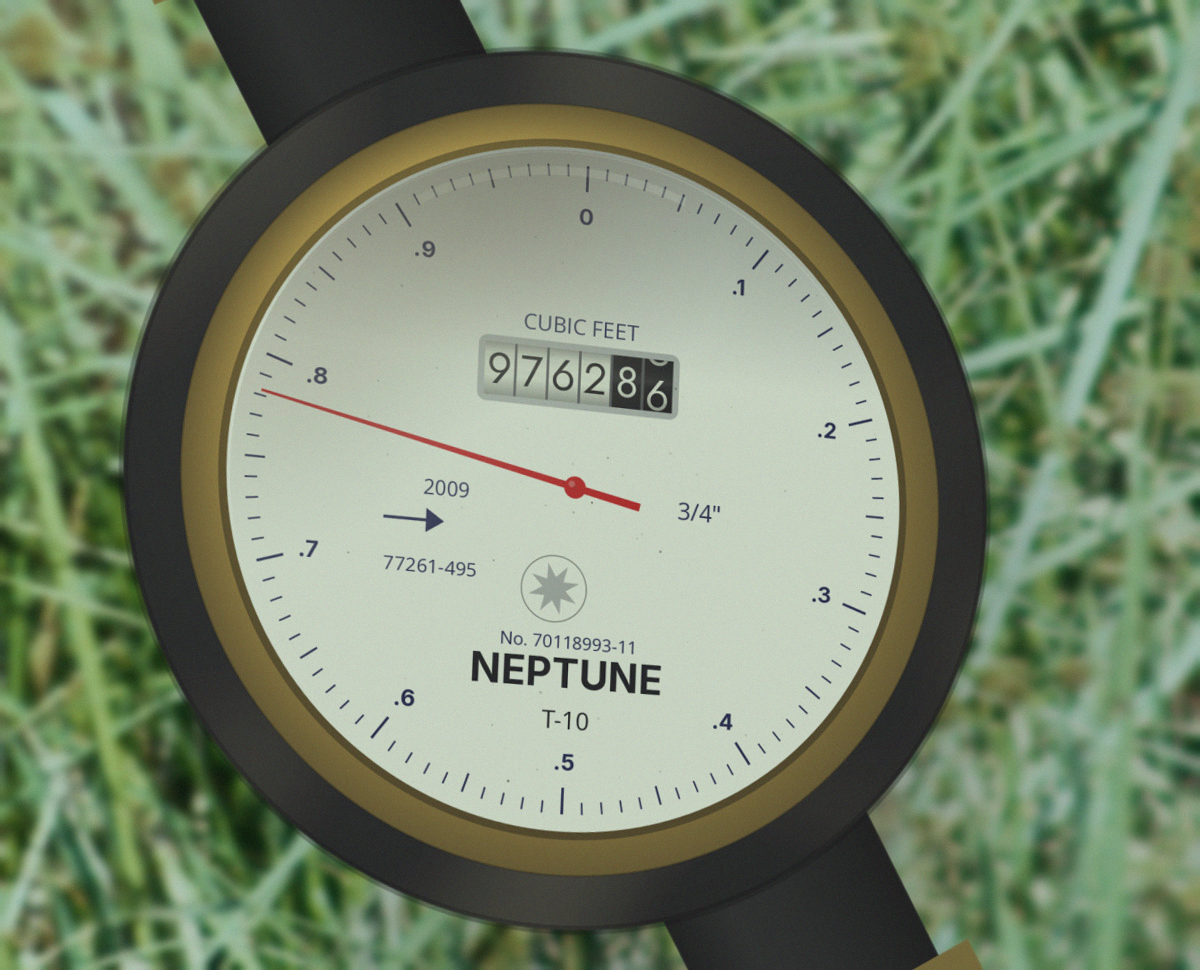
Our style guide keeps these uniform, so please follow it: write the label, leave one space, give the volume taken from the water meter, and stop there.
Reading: 976285.78 ft³
